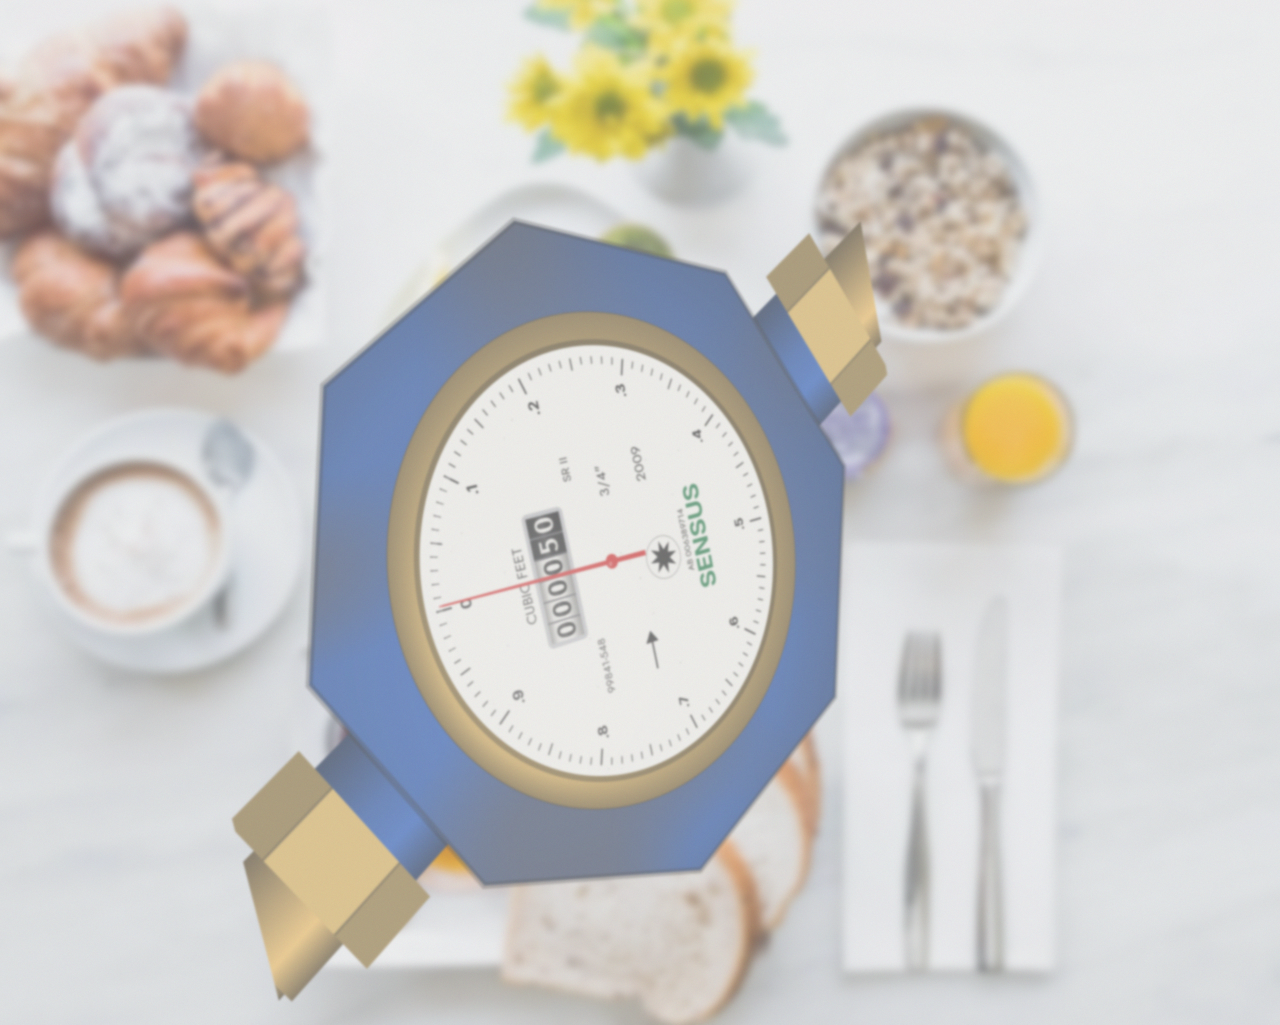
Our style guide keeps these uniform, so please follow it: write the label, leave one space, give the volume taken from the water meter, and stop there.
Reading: 50.00 ft³
